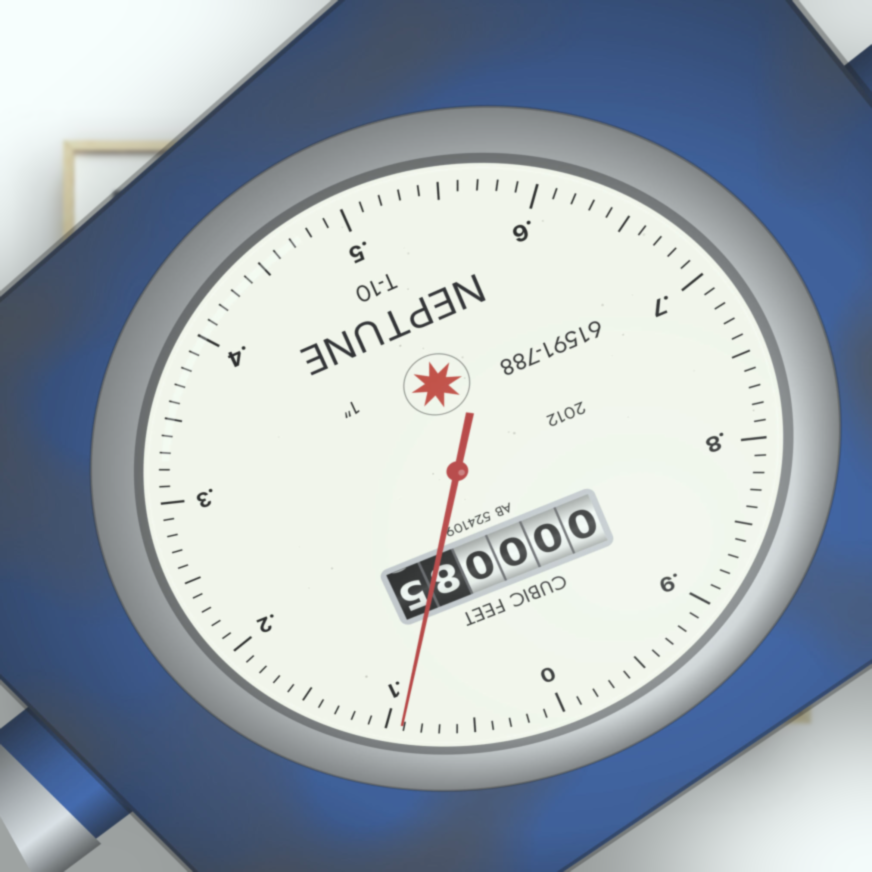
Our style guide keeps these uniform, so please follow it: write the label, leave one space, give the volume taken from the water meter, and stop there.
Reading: 85.09 ft³
